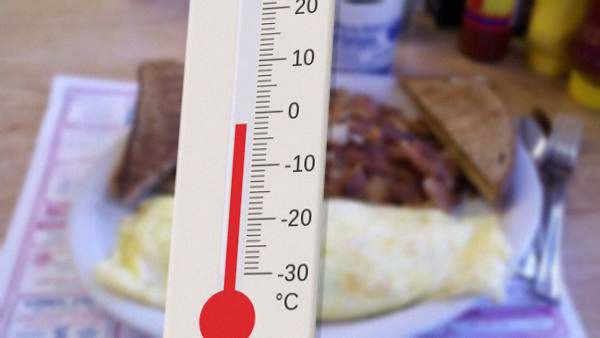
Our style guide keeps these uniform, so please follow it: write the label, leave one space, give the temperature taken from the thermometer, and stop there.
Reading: -2 °C
